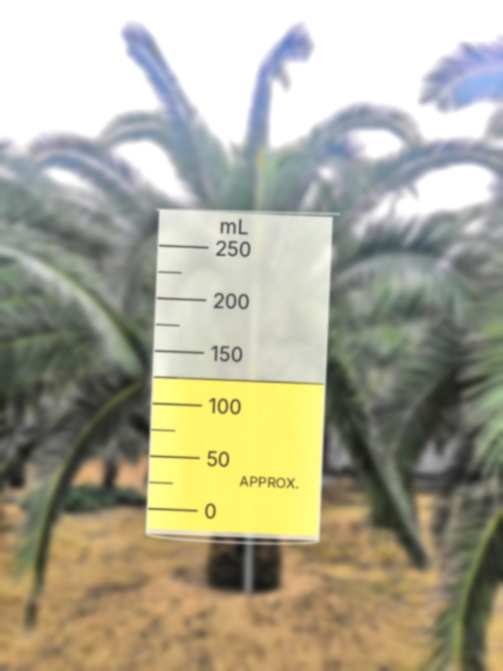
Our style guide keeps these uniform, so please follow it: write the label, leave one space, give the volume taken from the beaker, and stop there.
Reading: 125 mL
